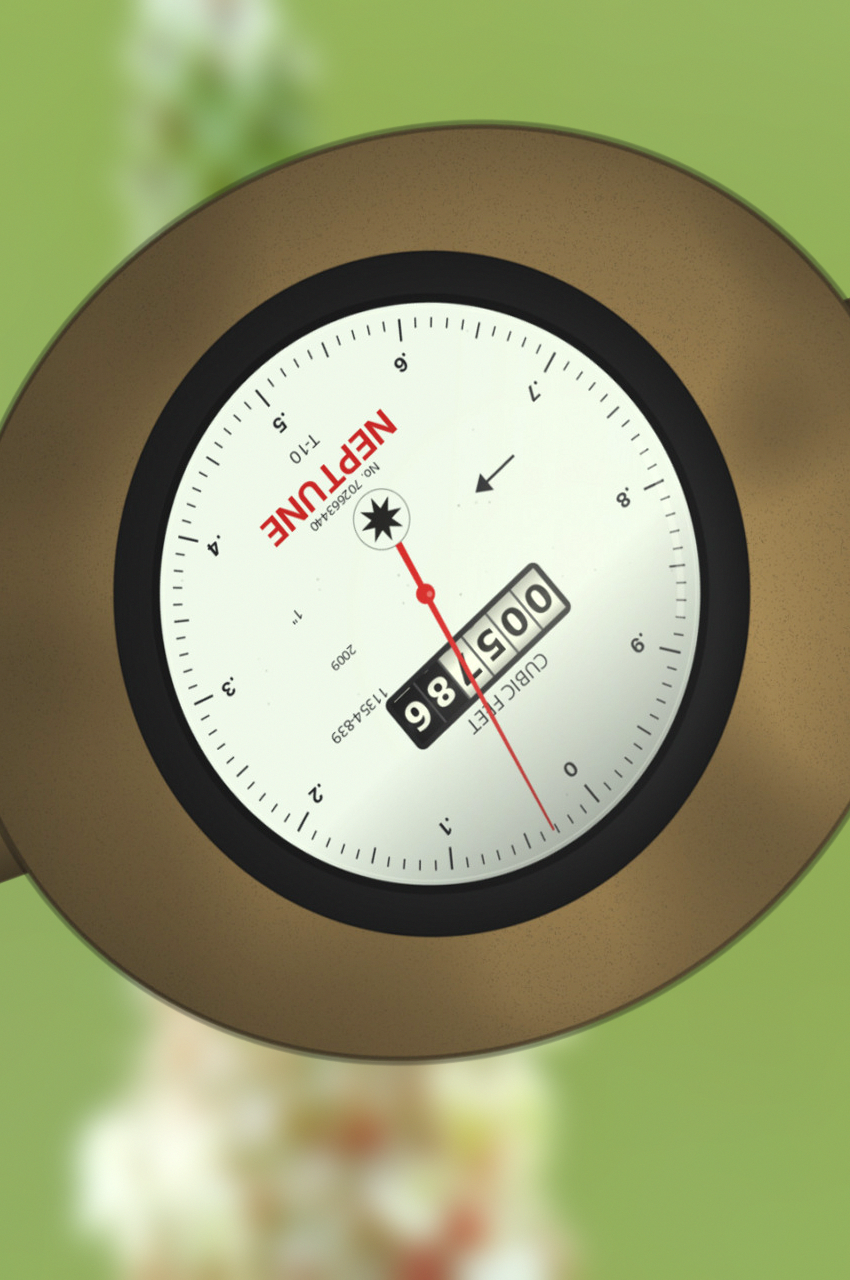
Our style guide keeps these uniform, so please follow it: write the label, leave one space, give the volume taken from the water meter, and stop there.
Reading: 5786.03 ft³
